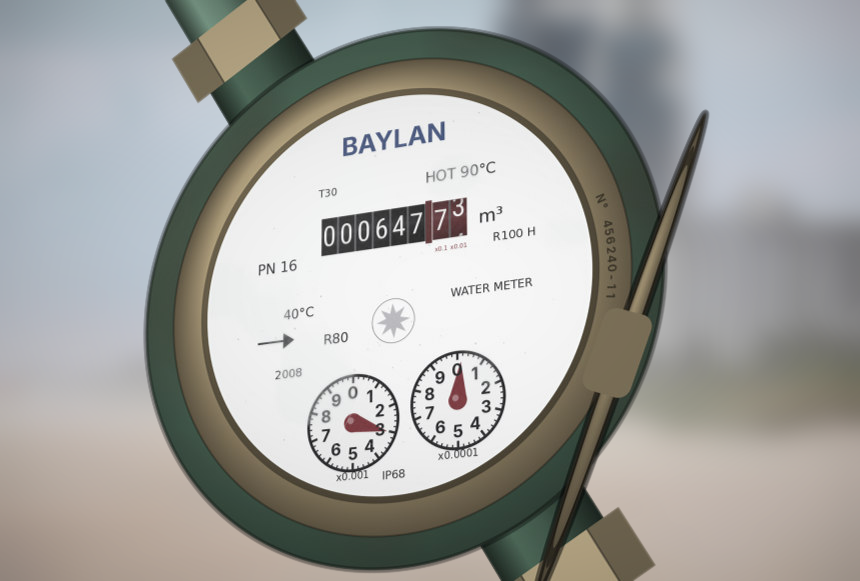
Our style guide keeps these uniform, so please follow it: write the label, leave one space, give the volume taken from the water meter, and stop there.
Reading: 647.7330 m³
